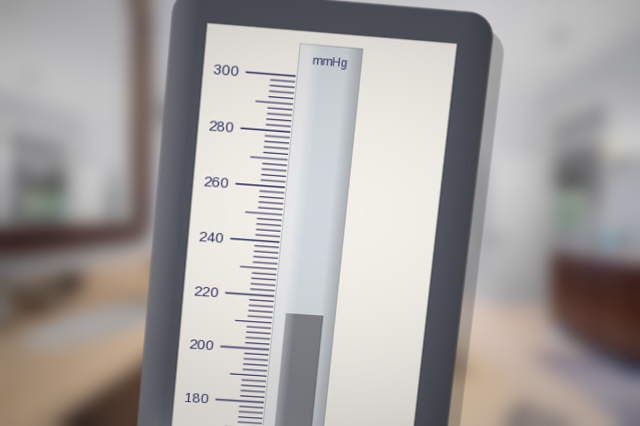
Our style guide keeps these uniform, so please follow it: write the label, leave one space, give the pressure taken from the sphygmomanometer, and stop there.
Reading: 214 mmHg
